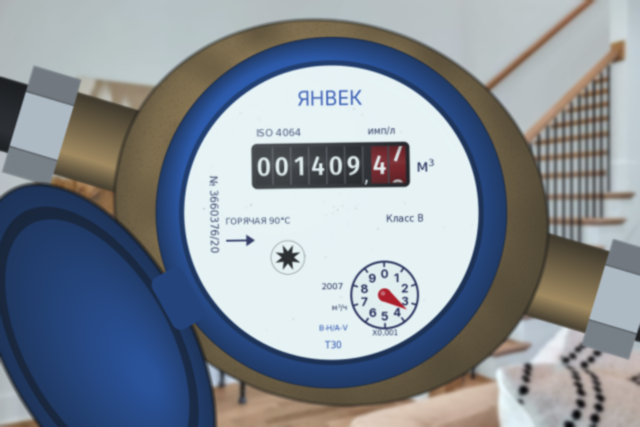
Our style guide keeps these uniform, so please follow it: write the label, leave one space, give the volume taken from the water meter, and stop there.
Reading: 1409.473 m³
